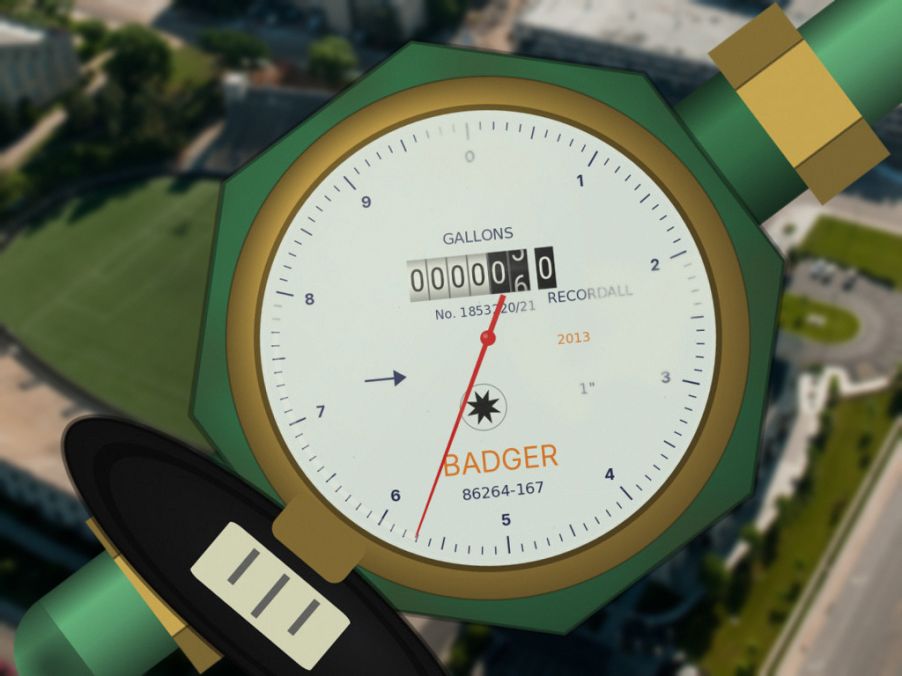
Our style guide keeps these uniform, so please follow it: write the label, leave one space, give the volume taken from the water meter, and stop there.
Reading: 55.7 gal
